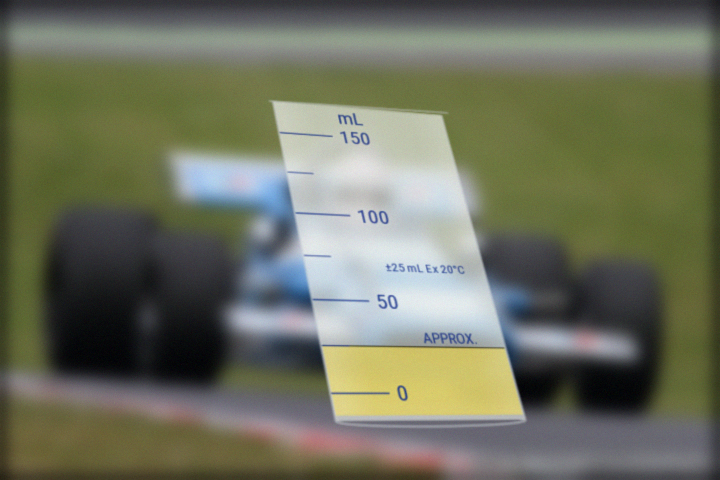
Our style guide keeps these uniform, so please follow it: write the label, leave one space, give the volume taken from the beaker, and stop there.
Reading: 25 mL
